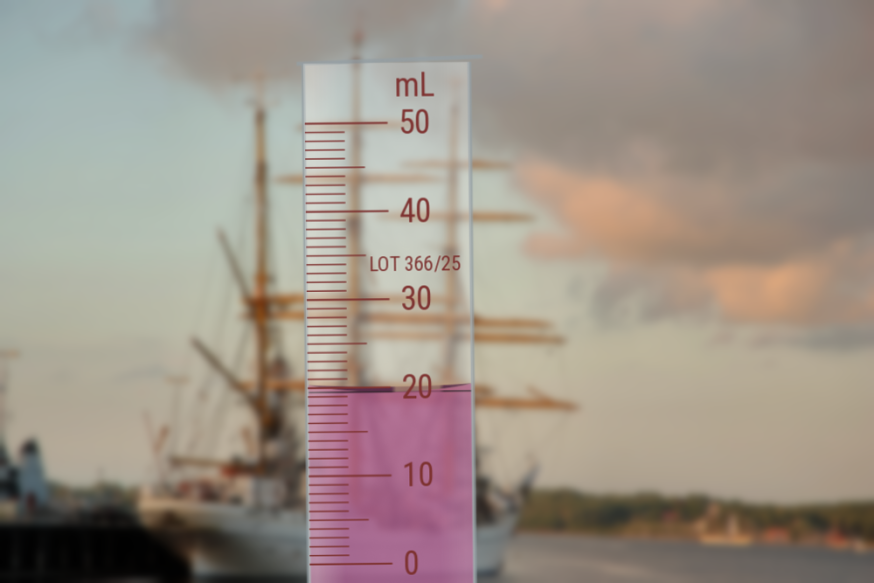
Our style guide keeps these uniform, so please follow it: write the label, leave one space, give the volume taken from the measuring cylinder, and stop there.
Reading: 19.5 mL
